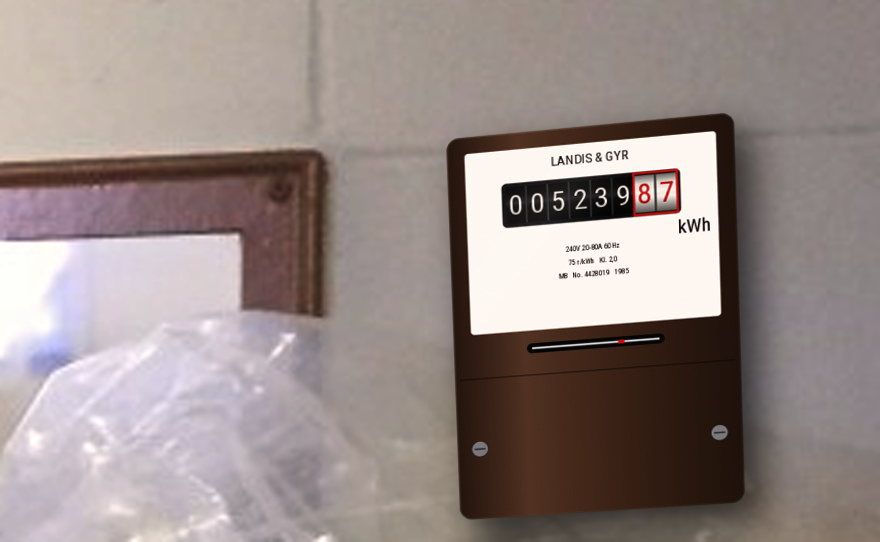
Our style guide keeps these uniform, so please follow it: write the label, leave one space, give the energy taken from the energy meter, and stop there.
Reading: 5239.87 kWh
